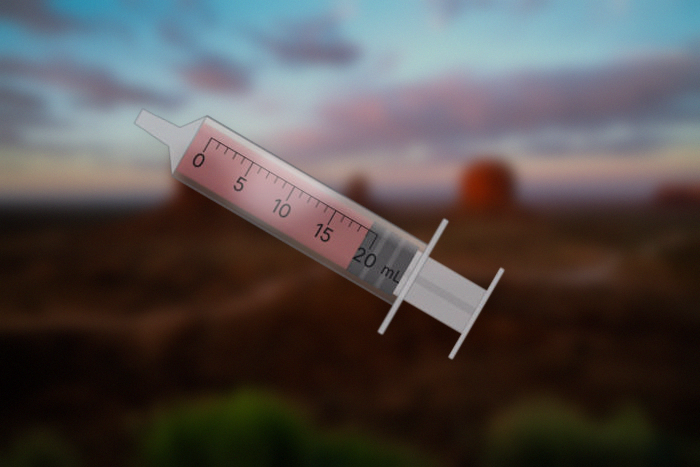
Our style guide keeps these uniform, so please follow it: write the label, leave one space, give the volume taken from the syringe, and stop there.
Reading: 19 mL
